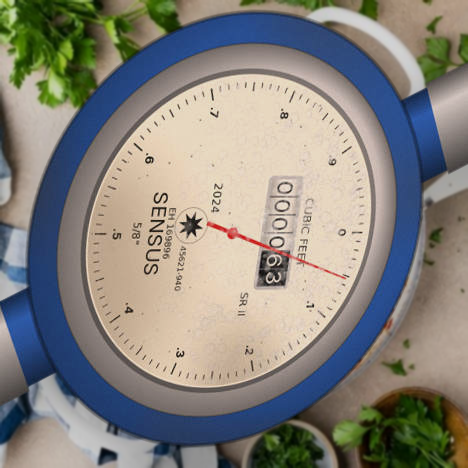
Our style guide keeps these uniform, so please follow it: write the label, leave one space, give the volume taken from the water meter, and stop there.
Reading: 63.05 ft³
